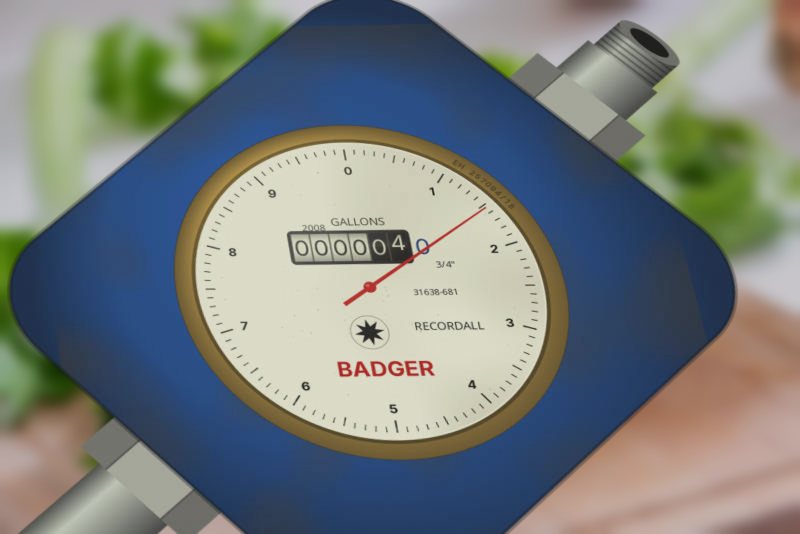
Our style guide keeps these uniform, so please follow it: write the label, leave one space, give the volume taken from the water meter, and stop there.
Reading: 41.5 gal
